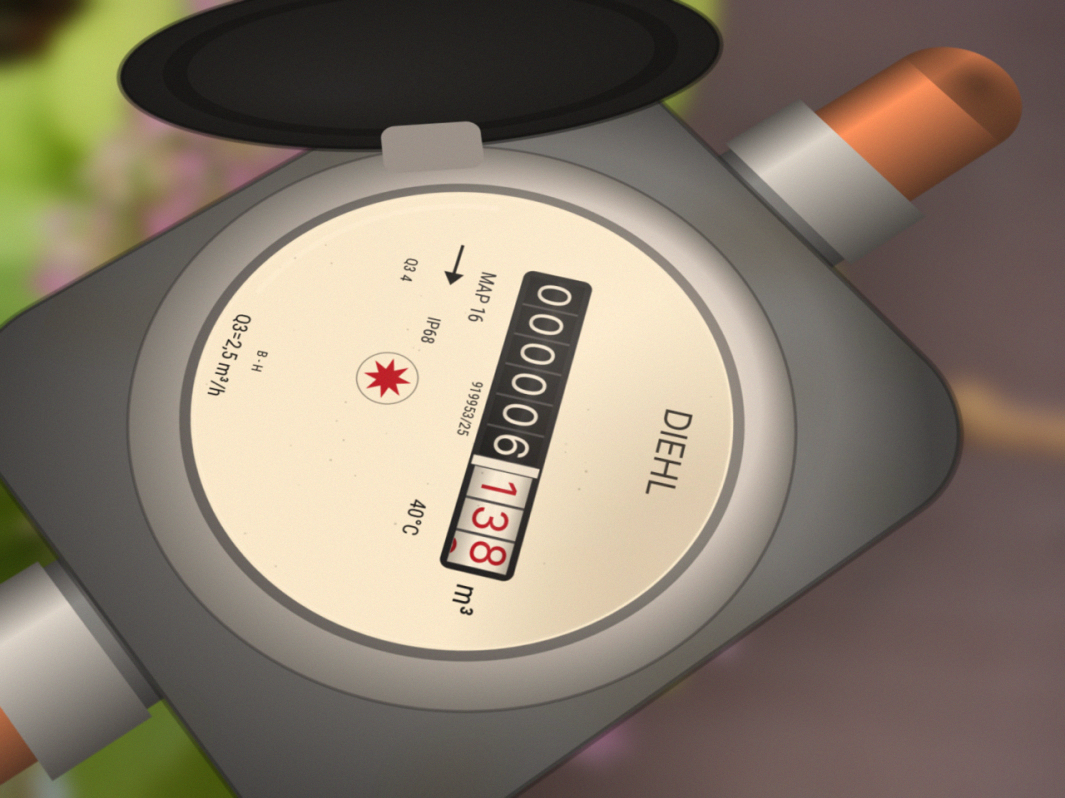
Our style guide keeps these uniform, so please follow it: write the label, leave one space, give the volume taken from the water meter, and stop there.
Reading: 6.138 m³
